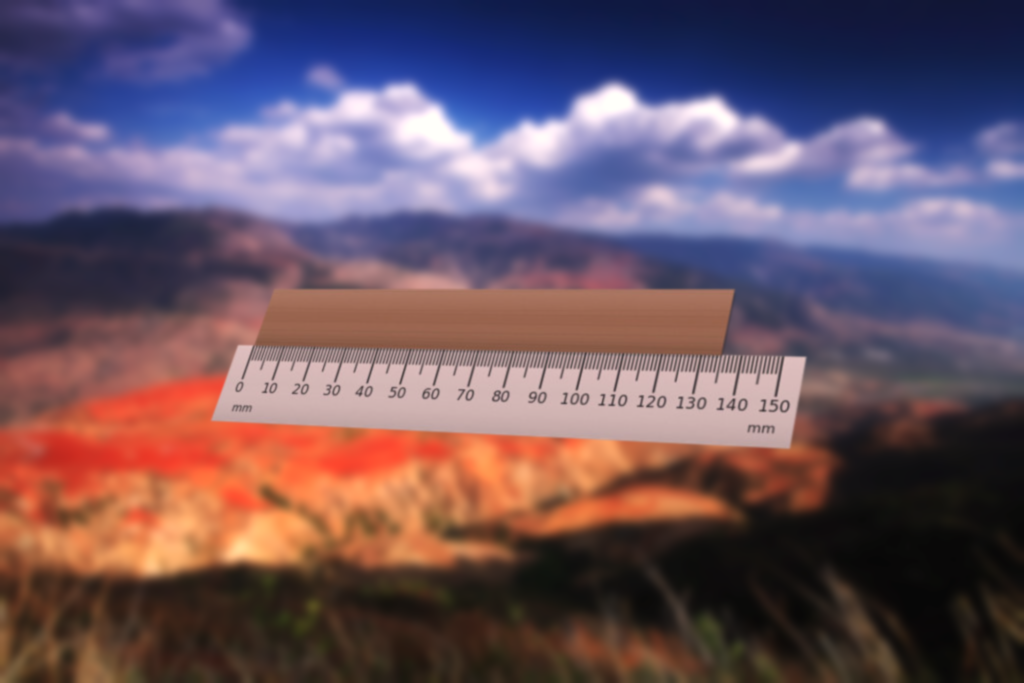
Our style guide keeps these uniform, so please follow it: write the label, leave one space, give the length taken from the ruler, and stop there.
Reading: 135 mm
